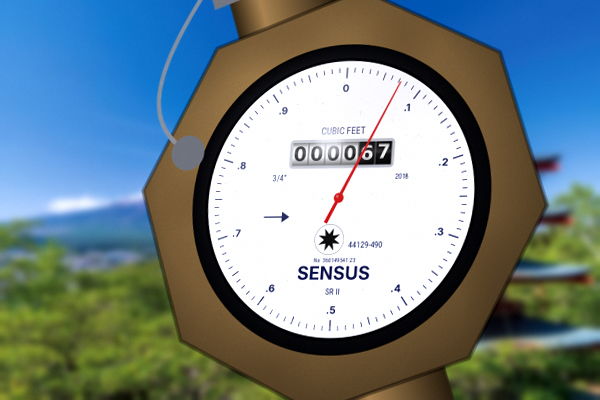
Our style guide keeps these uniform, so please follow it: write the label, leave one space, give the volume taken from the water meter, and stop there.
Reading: 67.07 ft³
